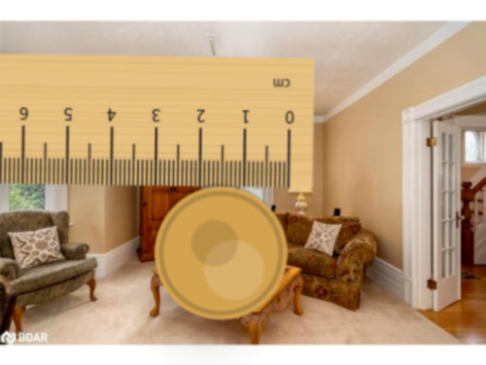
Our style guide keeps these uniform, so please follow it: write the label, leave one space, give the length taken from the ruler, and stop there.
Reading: 3 cm
